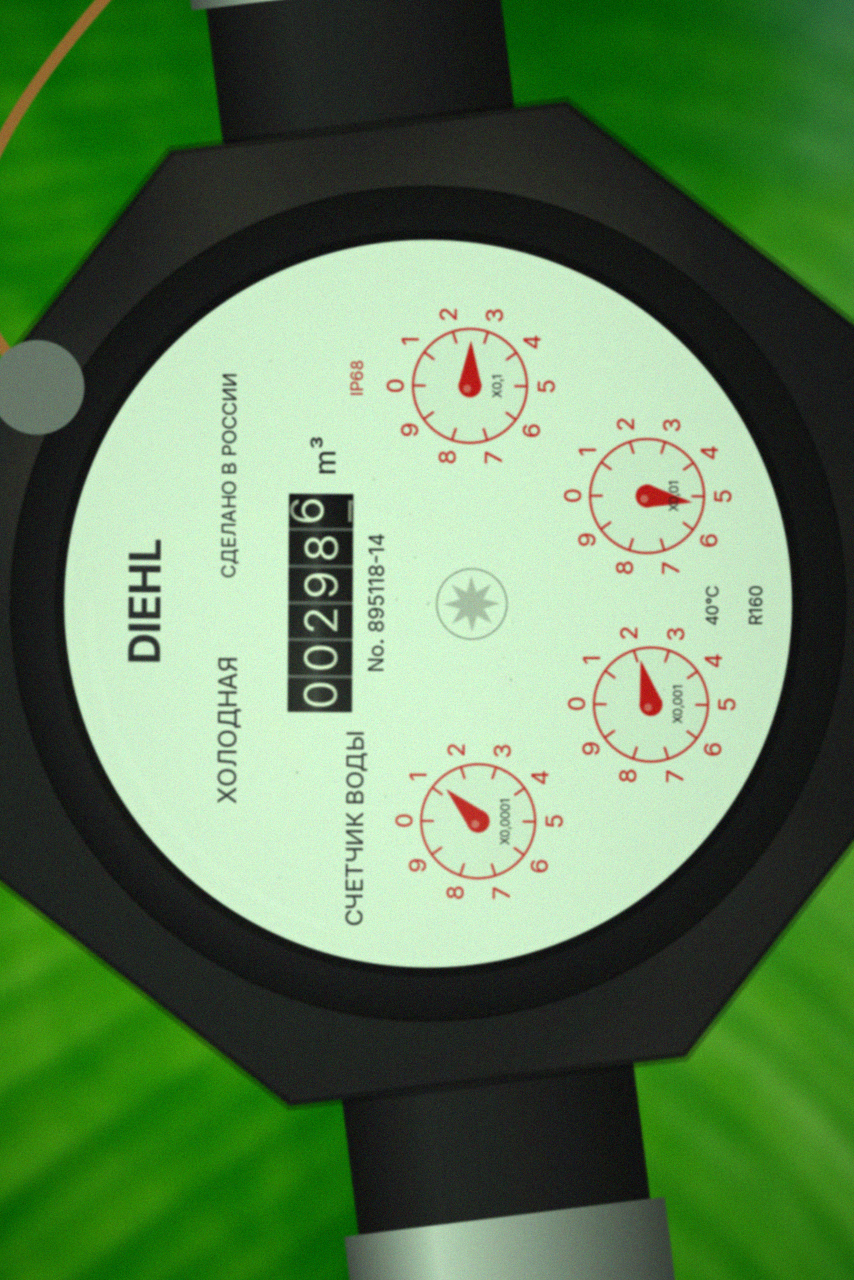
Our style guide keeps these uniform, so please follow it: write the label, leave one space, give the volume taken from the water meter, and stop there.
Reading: 2986.2521 m³
